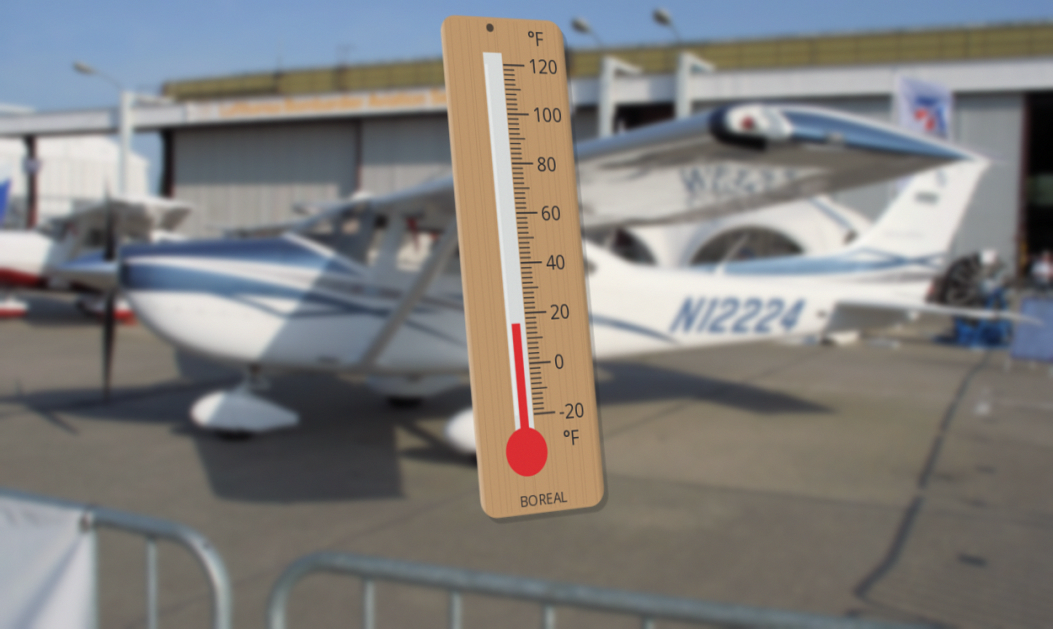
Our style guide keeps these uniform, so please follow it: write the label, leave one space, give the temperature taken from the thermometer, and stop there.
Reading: 16 °F
